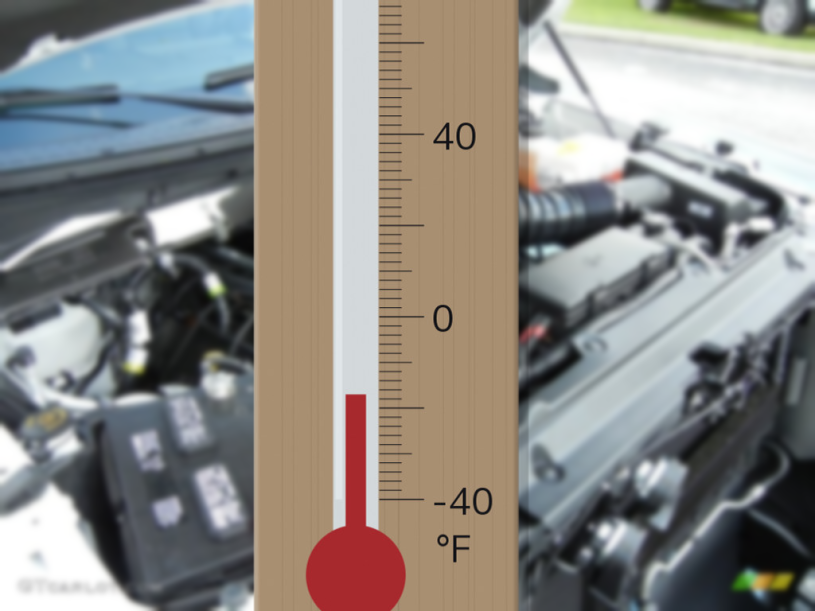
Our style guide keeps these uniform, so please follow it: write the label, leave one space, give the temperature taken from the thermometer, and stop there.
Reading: -17 °F
